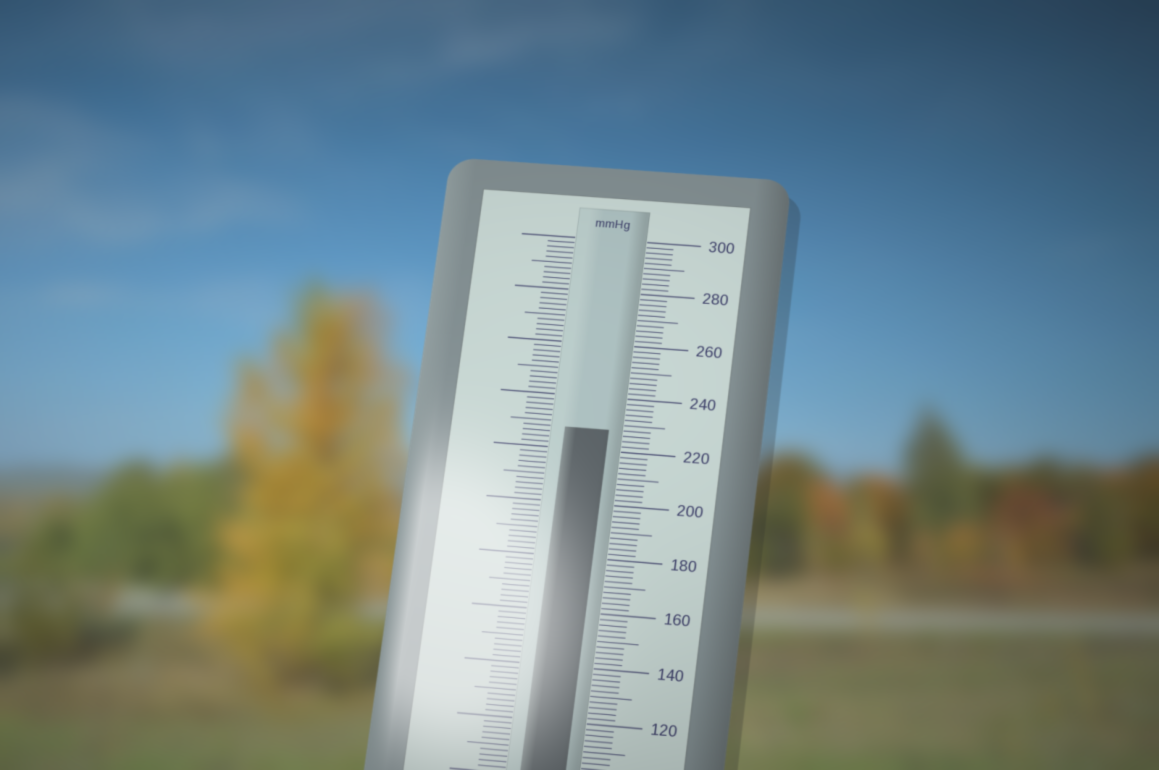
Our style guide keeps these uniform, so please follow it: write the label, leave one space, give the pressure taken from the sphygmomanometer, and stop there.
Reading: 228 mmHg
